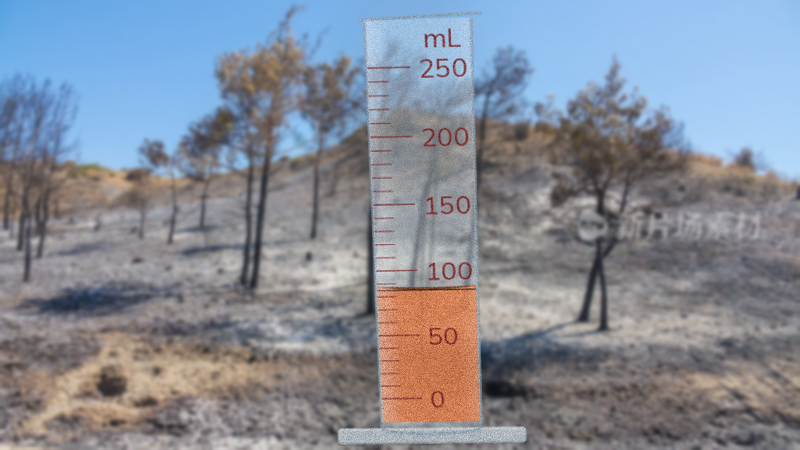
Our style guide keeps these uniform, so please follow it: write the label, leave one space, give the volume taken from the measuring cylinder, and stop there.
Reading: 85 mL
